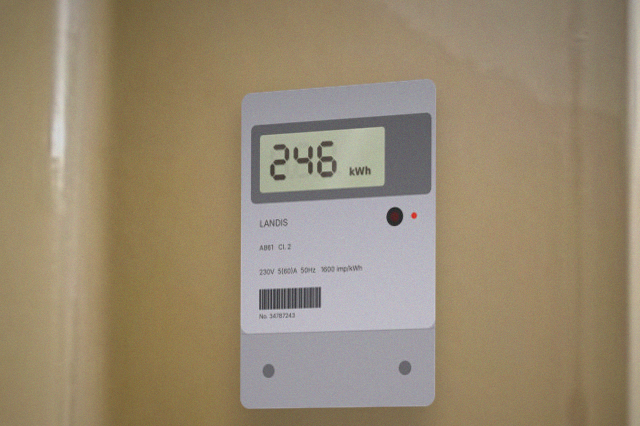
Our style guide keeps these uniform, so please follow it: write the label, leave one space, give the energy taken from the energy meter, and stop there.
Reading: 246 kWh
